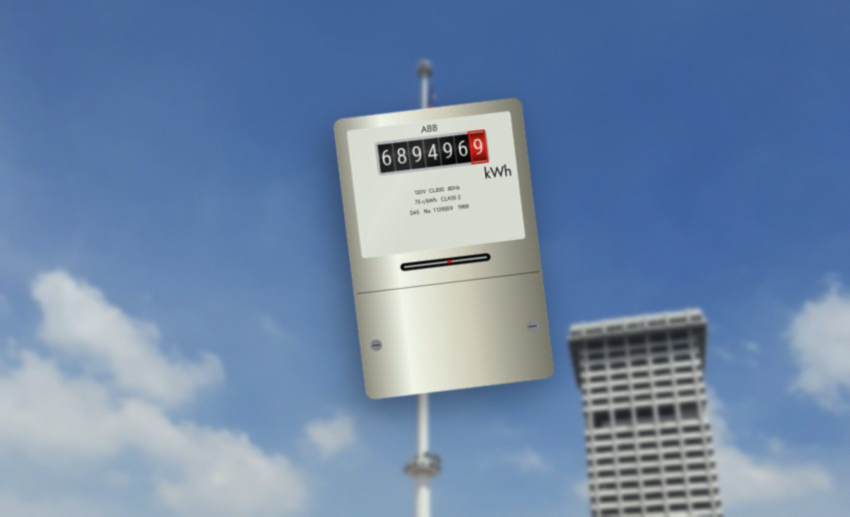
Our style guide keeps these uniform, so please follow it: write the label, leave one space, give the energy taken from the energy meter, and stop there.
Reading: 689496.9 kWh
